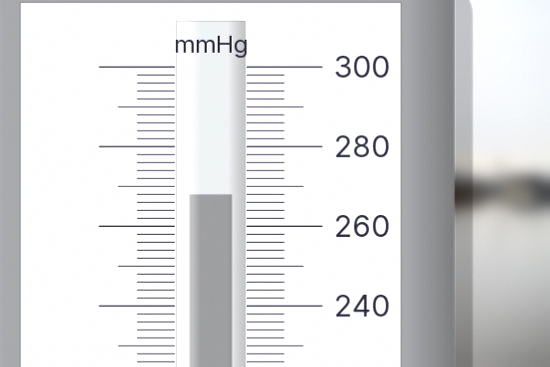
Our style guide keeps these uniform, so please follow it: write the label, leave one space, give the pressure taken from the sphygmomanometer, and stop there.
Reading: 268 mmHg
